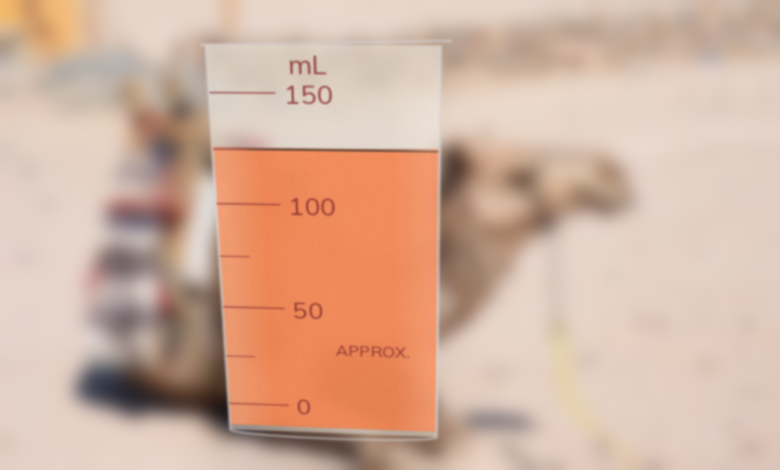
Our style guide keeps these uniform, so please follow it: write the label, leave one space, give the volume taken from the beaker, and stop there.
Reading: 125 mL
